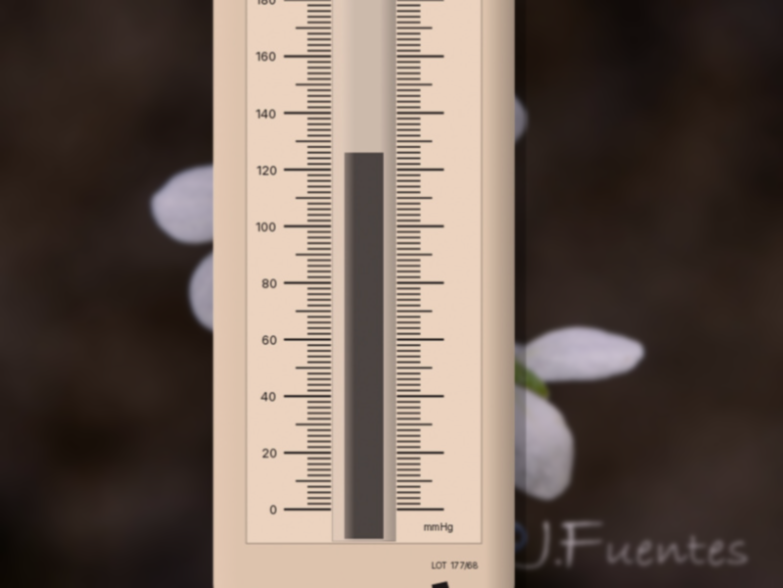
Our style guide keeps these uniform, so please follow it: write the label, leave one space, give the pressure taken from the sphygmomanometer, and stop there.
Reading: 126 mmHg
